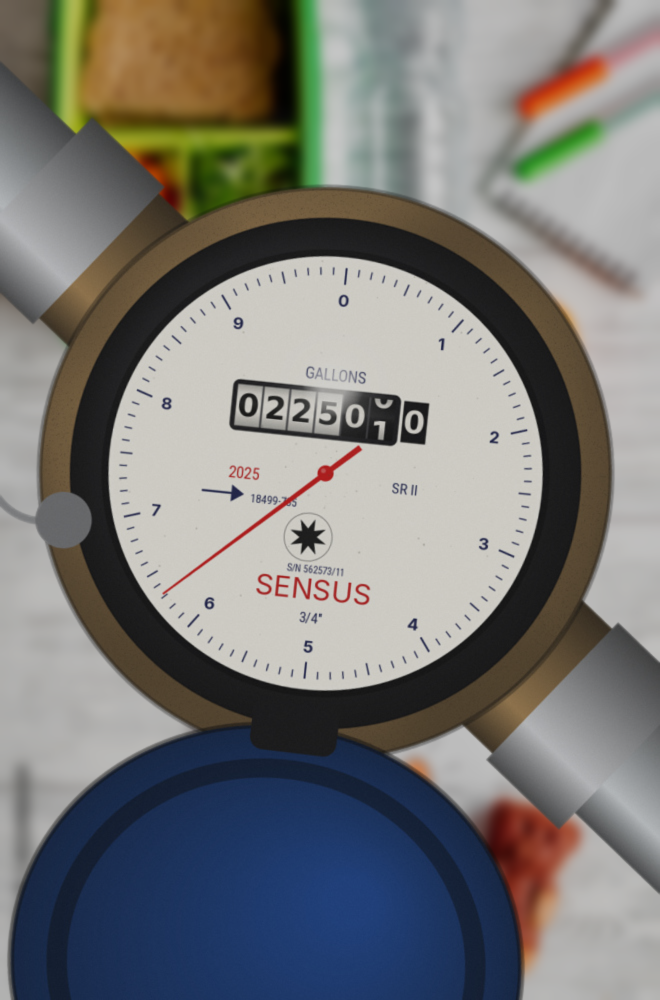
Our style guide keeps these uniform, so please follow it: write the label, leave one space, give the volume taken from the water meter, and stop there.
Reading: 225006.3 gal
